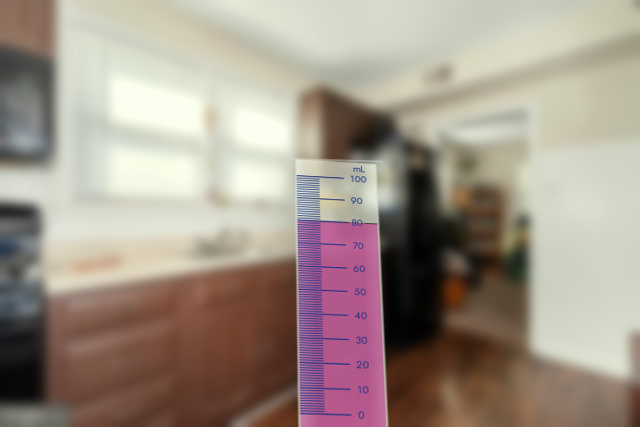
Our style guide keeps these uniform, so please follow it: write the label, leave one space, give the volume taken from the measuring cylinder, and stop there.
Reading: 80 mL
